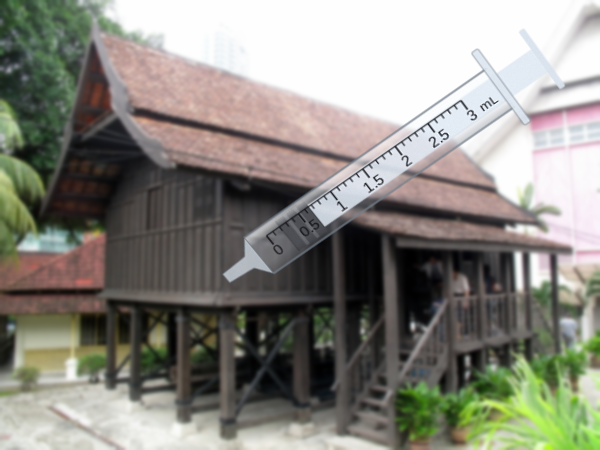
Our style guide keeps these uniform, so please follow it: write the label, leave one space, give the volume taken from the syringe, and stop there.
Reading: 0.2 mL
